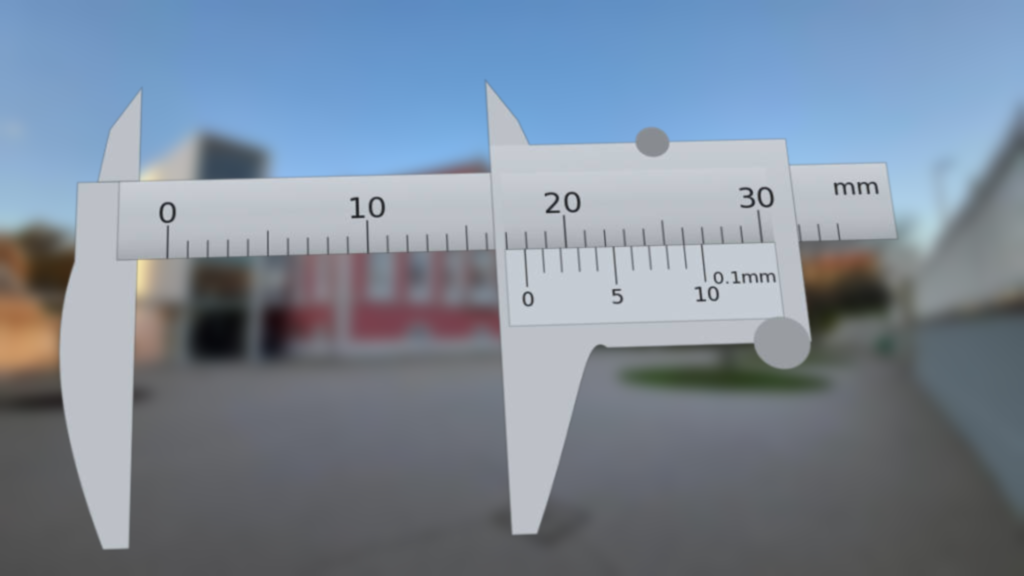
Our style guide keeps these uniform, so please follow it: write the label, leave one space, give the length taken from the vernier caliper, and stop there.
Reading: 17.9 mm
